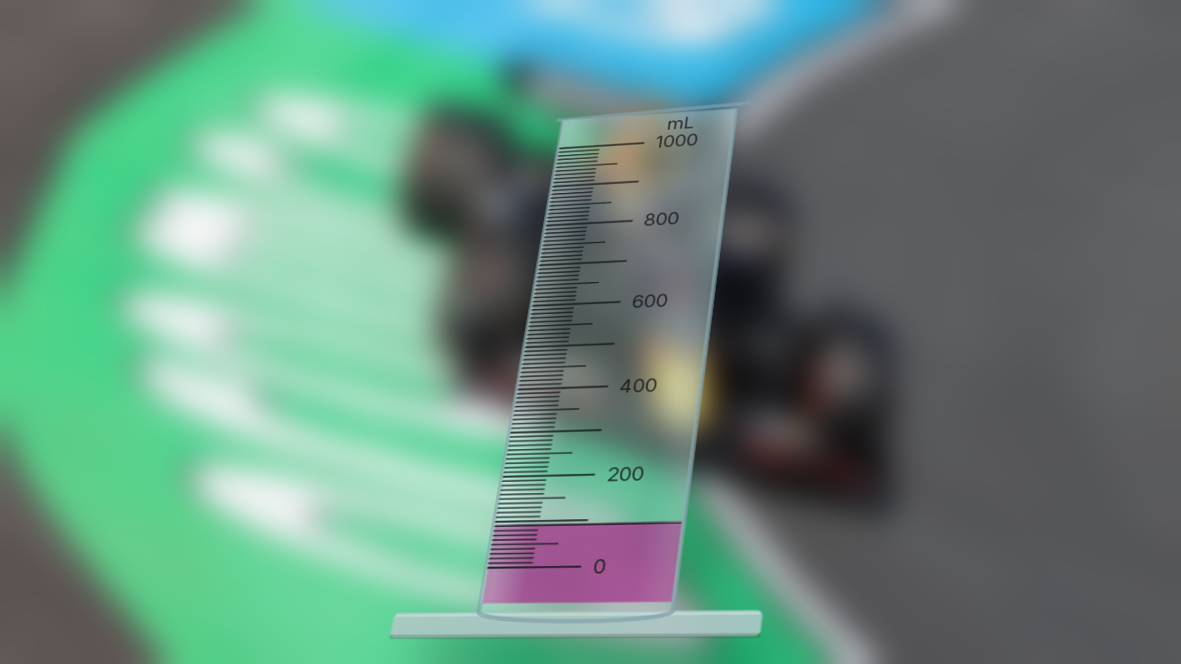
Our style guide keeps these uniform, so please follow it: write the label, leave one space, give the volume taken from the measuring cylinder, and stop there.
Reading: 90 mL
